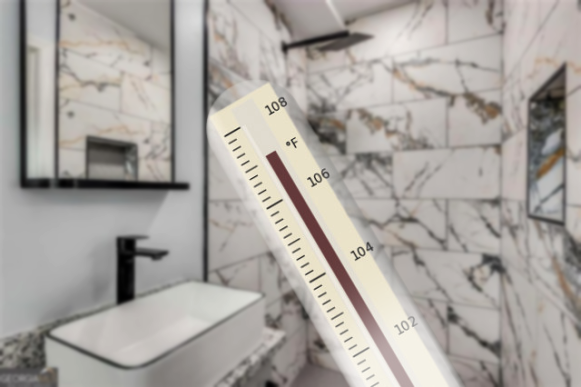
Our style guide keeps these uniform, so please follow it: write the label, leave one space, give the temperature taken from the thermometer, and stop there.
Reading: 107.1 °F
